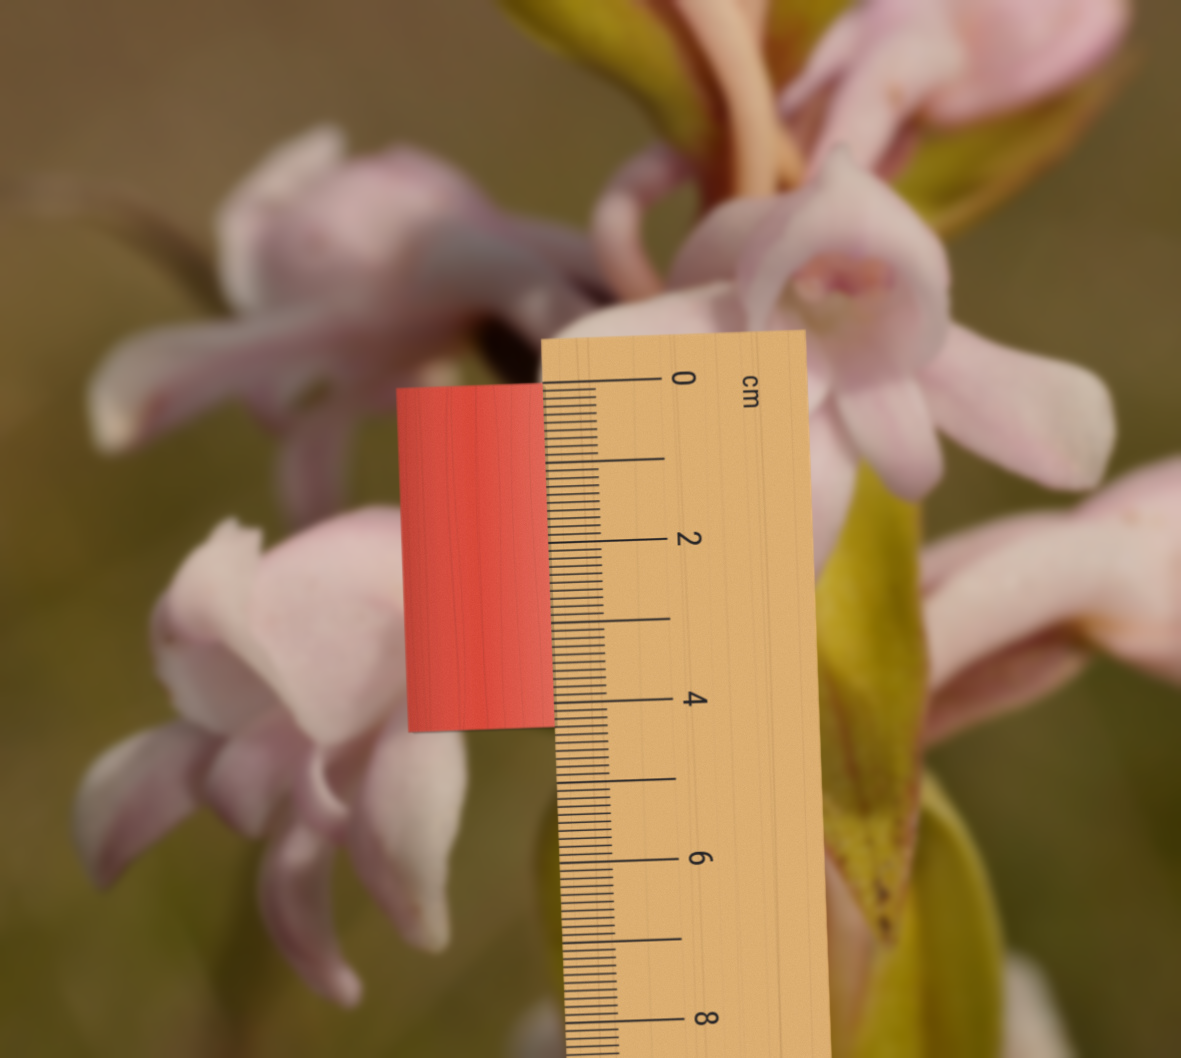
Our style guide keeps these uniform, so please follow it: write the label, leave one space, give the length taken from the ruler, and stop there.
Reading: 4.3 cm
